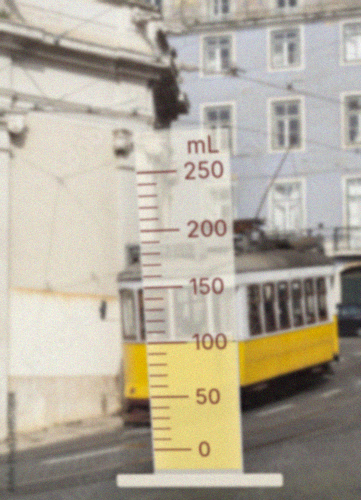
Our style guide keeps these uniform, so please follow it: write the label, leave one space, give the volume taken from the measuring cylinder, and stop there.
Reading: 100 mL
